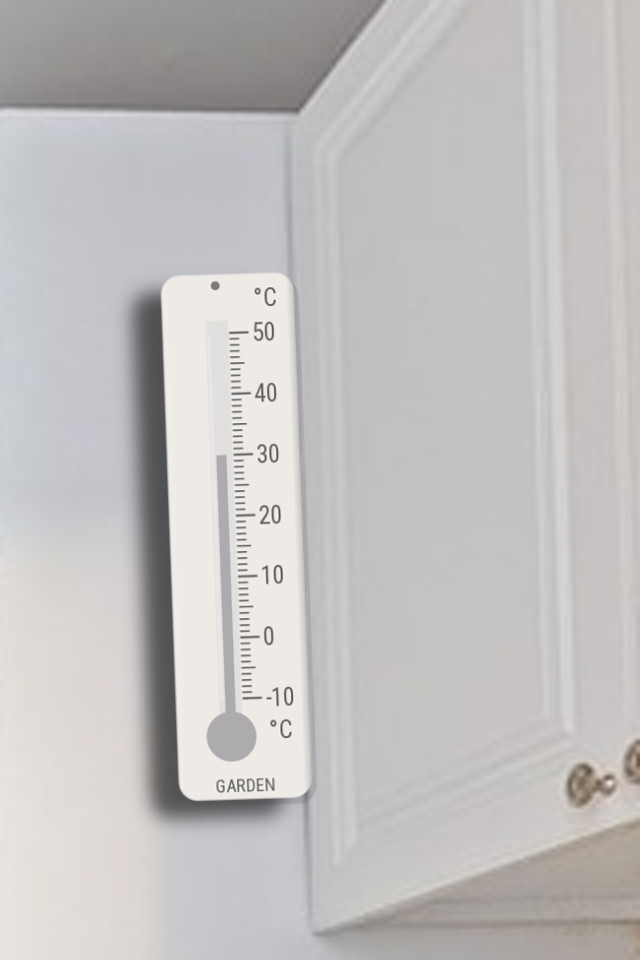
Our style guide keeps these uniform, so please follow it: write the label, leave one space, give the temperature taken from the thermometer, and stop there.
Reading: 30 °C
